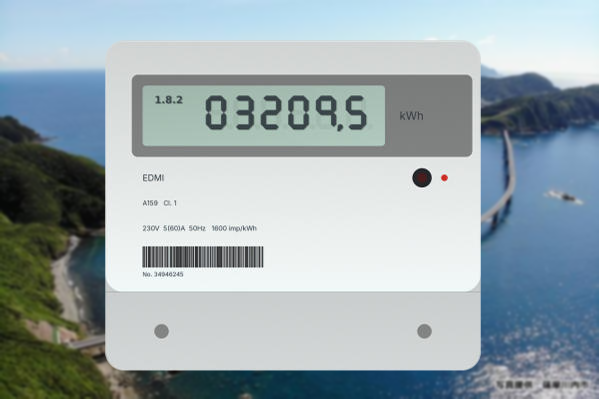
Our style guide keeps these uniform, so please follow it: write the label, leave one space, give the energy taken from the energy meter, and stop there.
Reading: 3209.5 kWh
